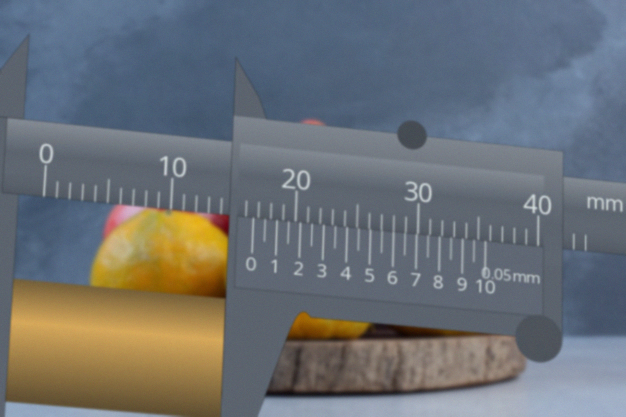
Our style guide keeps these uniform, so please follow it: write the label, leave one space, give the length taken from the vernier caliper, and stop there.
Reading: 16.6 mm
